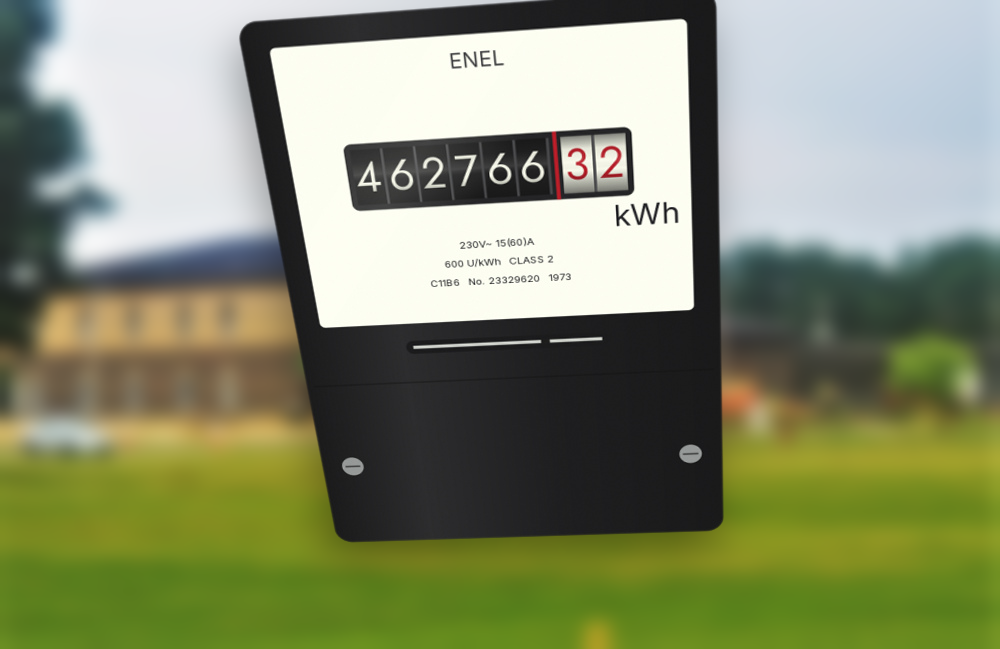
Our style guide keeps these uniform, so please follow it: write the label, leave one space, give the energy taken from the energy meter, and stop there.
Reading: 462766.32 kWh
